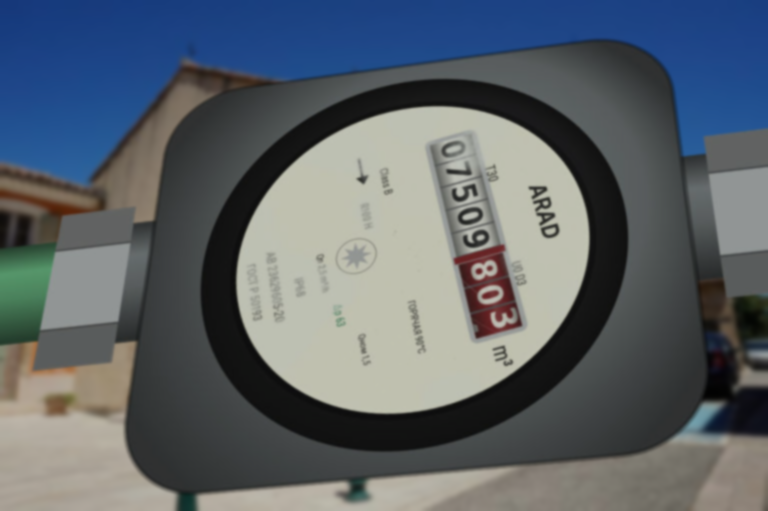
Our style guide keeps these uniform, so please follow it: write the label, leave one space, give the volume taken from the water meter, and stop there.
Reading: 7509.803 m³
